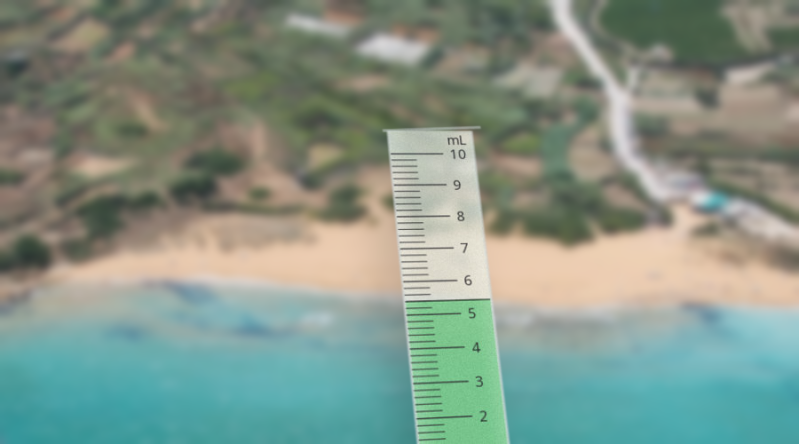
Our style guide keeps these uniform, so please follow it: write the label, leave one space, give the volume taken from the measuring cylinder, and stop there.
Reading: 5.4 mL
